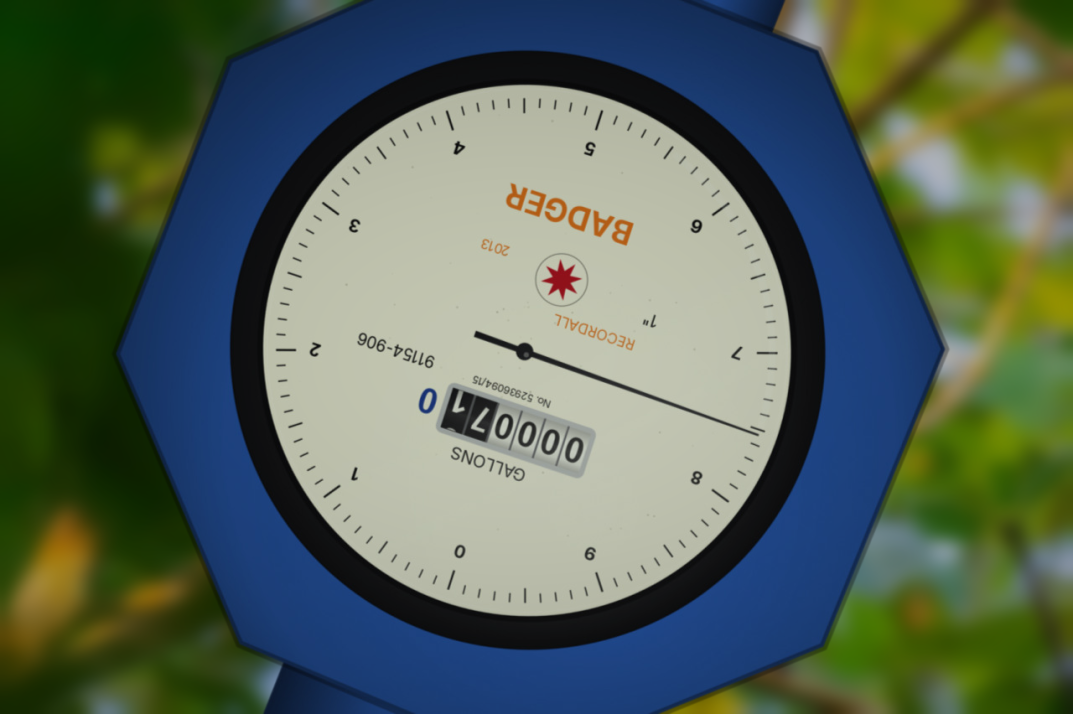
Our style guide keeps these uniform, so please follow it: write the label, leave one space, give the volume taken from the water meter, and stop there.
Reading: 707.5 gal
